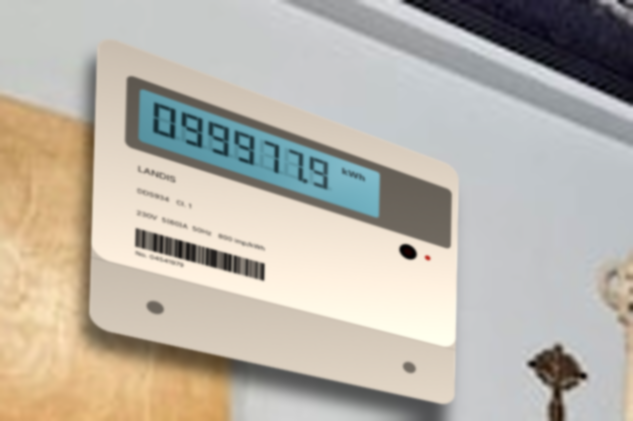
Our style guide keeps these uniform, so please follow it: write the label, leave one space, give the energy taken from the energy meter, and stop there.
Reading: 99977.9 kWh
